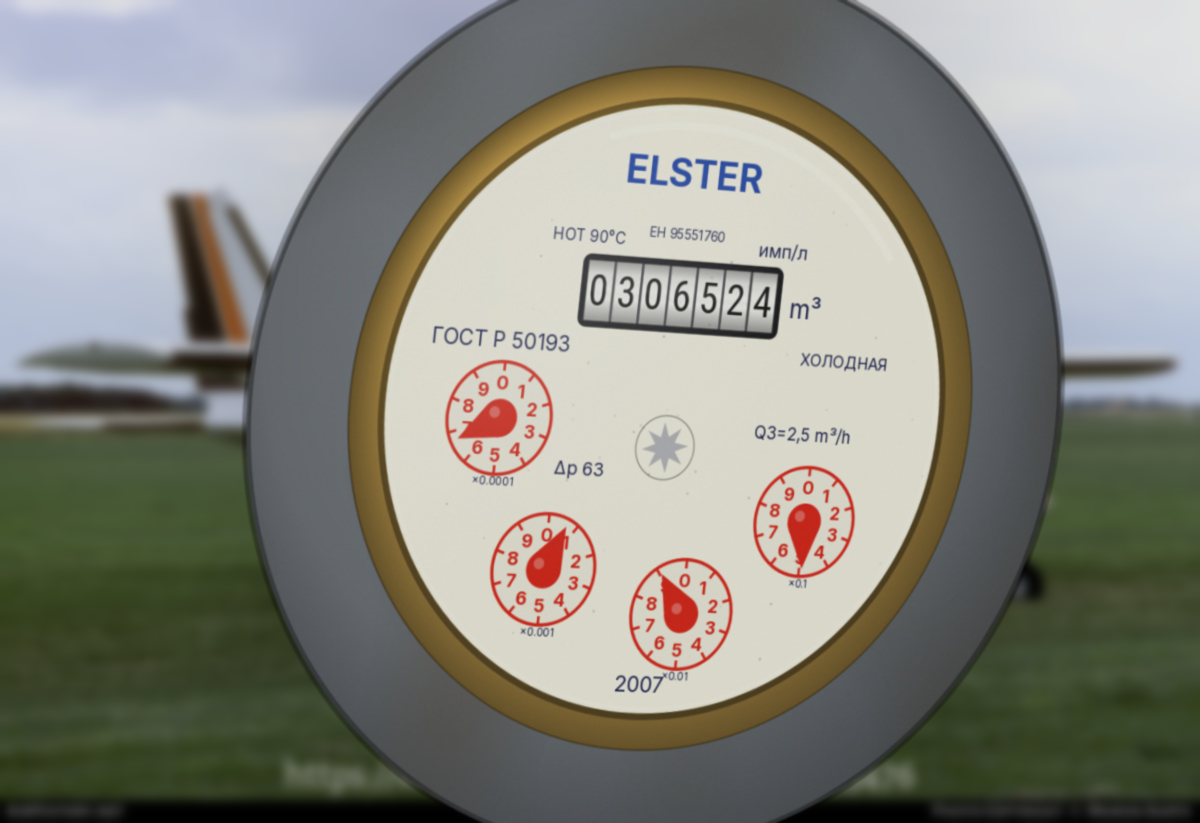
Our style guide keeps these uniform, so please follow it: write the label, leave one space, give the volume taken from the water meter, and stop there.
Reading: 306524.4906 m³
